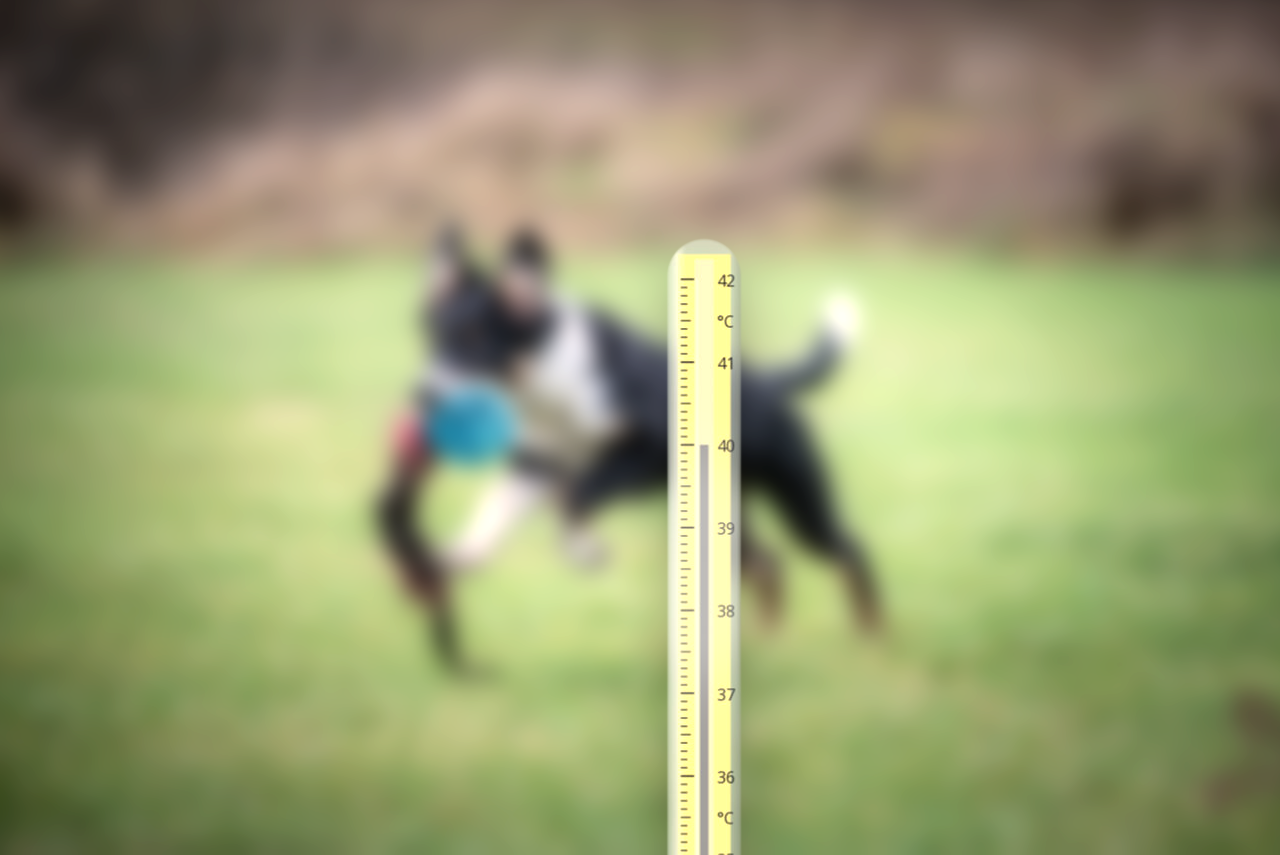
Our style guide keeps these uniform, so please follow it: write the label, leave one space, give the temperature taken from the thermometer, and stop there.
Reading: 40 °C
